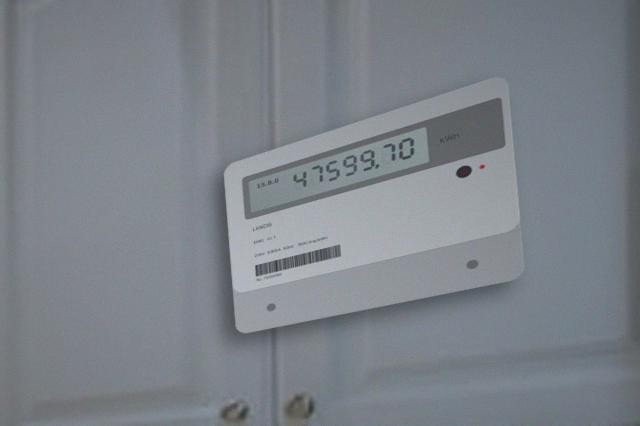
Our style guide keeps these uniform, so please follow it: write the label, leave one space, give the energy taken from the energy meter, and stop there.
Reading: 47599.70 kWh
